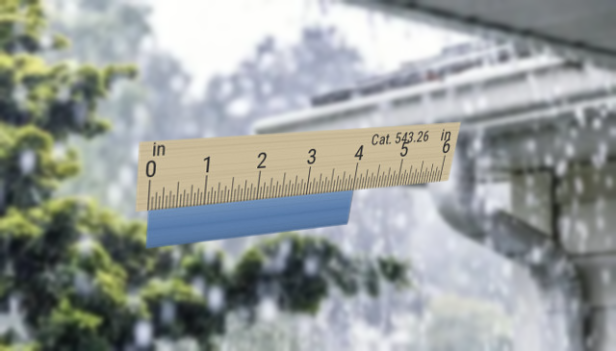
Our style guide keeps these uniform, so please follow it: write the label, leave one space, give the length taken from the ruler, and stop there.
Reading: 4 in
